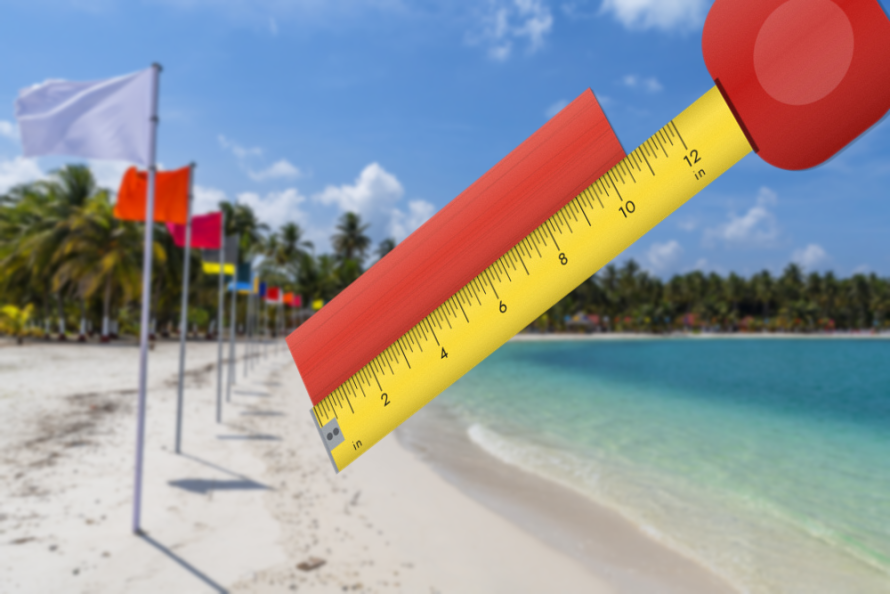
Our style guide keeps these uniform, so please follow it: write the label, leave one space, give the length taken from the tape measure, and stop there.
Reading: 10.625 in
